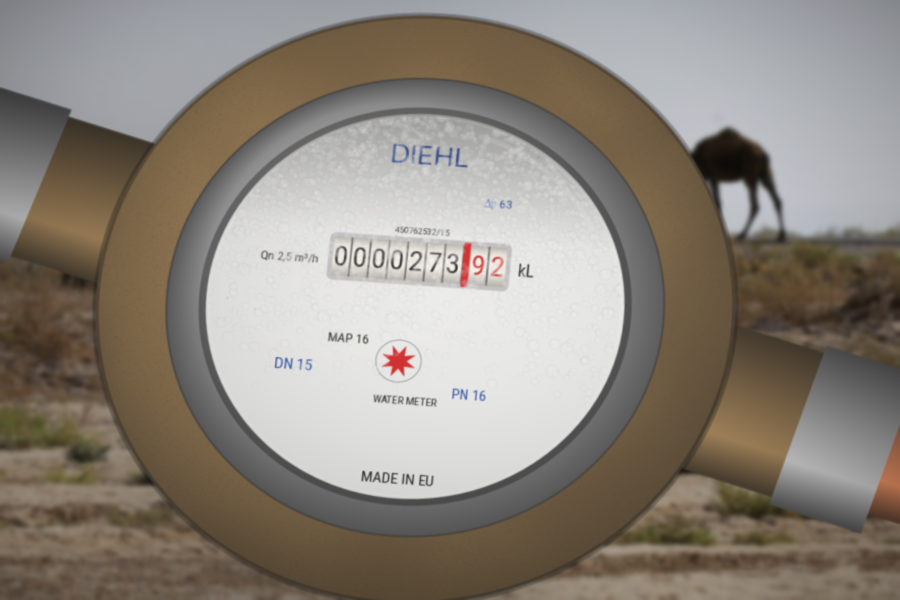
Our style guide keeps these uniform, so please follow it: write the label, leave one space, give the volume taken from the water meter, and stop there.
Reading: 273.92 kL
